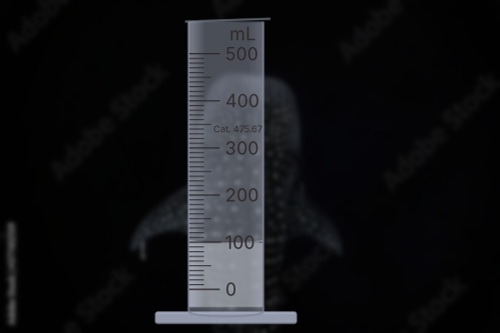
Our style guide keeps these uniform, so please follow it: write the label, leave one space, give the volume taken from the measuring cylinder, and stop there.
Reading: 100 mL
